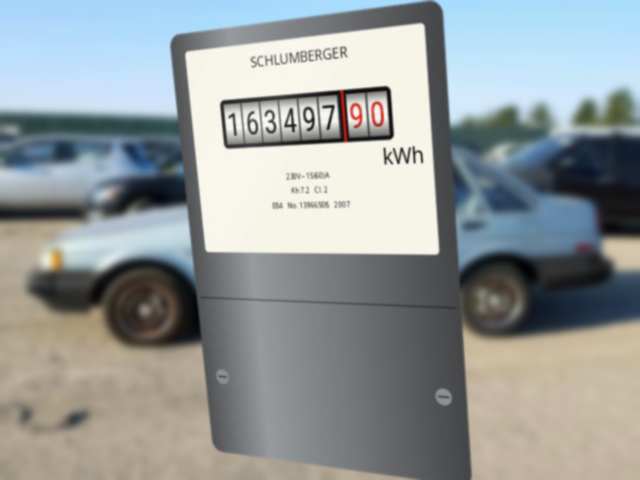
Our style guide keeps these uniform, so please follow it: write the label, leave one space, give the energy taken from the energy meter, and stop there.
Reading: 163497.90 kWh
